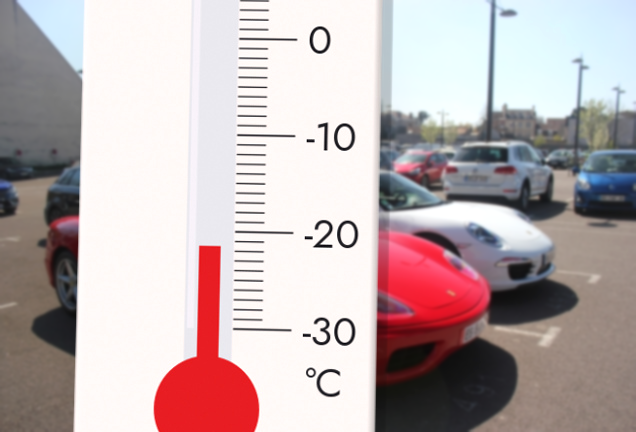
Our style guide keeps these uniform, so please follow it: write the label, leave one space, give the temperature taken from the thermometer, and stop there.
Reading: -21.5 °C
